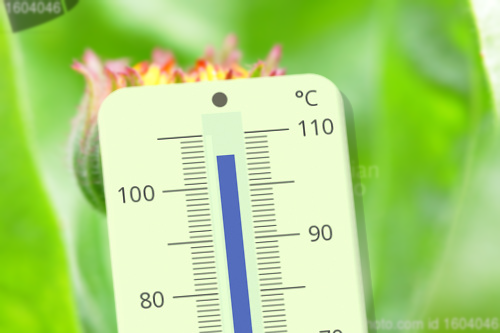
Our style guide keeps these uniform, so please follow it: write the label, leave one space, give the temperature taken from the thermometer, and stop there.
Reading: 106 °C
